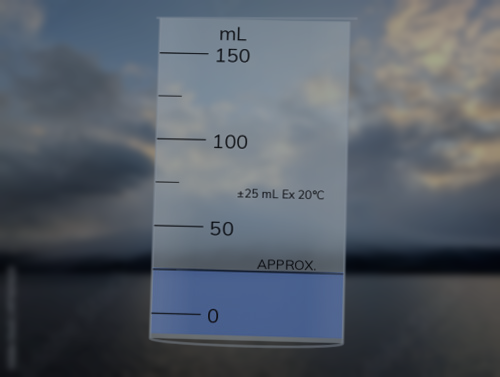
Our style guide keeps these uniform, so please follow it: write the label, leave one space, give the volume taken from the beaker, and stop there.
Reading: 25 mL
